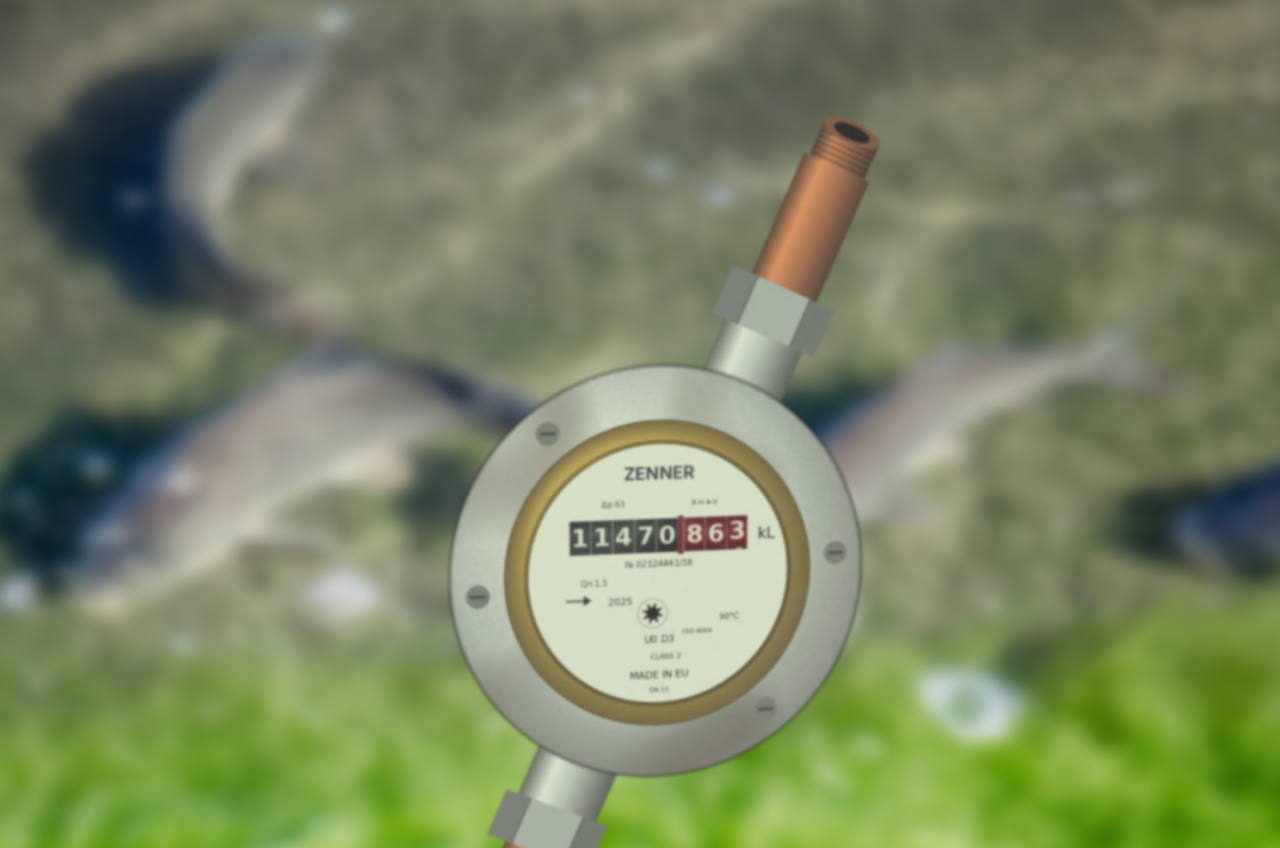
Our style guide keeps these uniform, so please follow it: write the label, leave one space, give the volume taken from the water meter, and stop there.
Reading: 11470.863 kL
